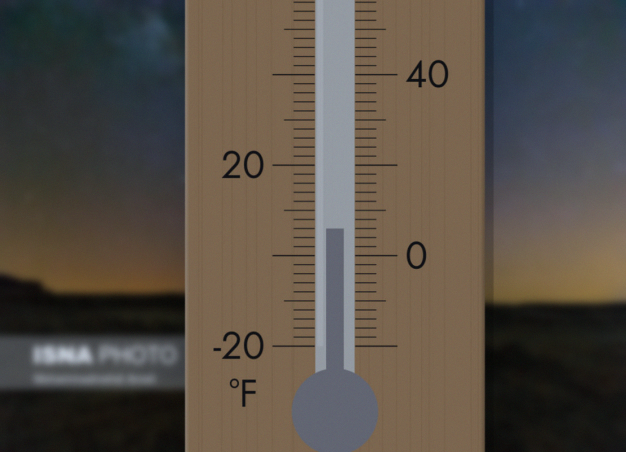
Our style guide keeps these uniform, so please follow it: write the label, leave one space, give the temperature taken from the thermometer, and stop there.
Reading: 6 °F
